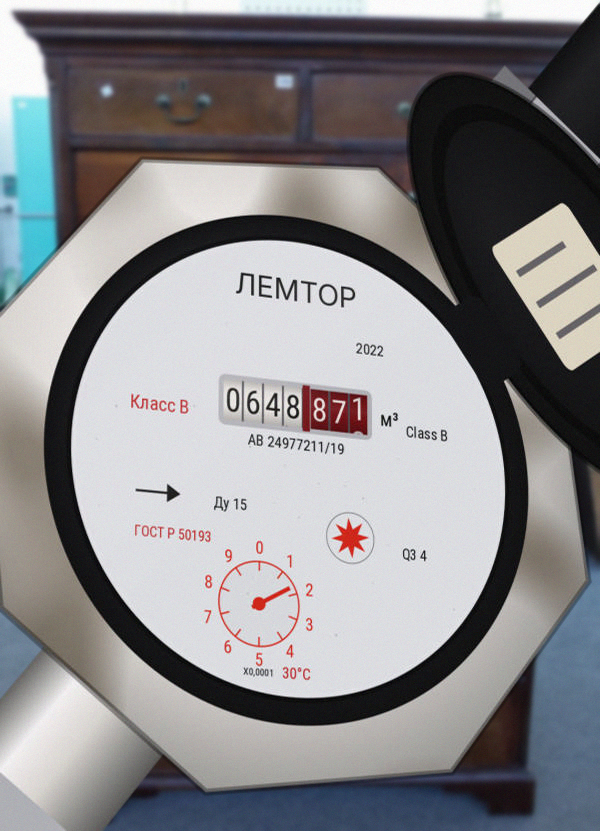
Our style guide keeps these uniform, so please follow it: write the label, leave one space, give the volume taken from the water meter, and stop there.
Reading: 648.8711 m³
